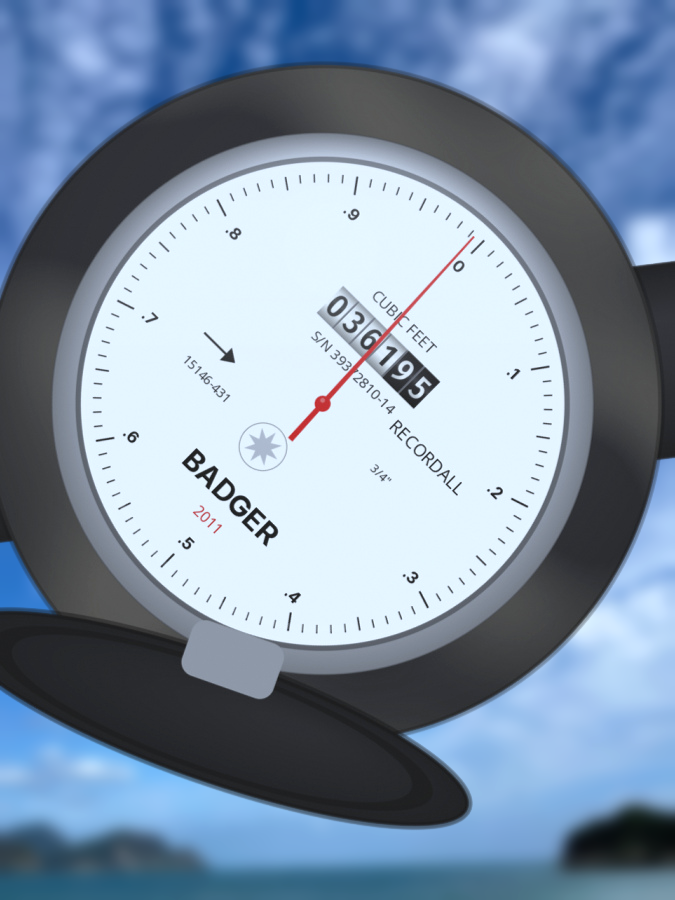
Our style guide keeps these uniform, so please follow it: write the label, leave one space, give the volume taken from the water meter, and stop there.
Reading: 36194.99 ft³
